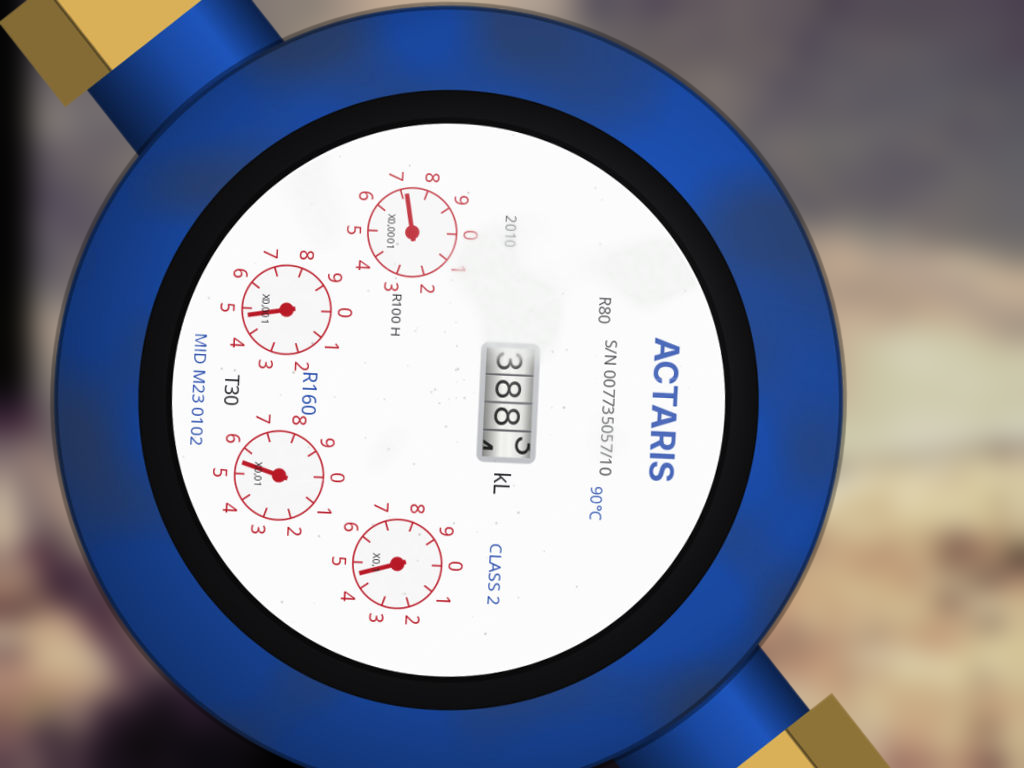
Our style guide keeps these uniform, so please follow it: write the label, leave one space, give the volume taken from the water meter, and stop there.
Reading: 3883.4547 kL
